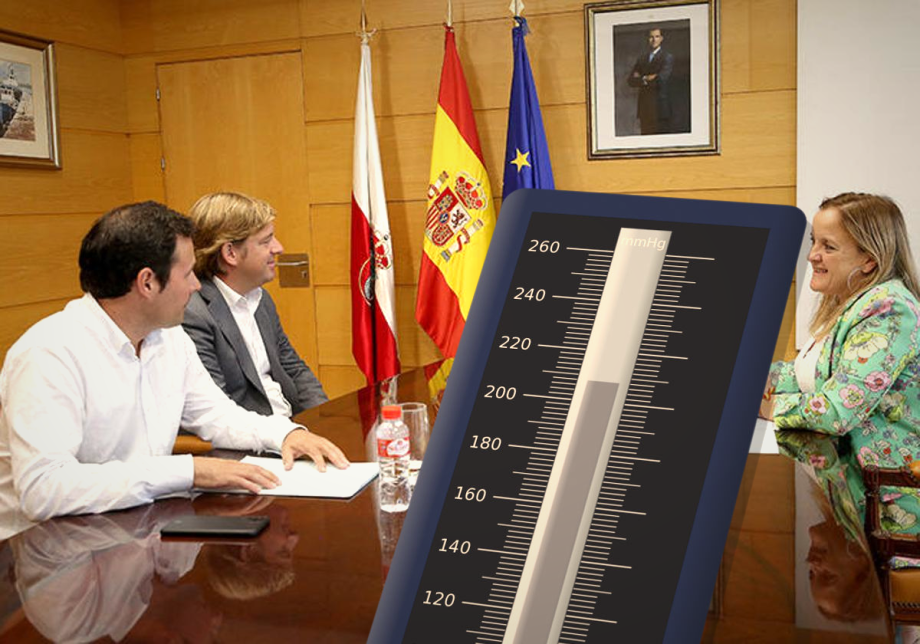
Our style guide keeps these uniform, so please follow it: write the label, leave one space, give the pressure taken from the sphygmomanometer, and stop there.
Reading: 208 mmHg
